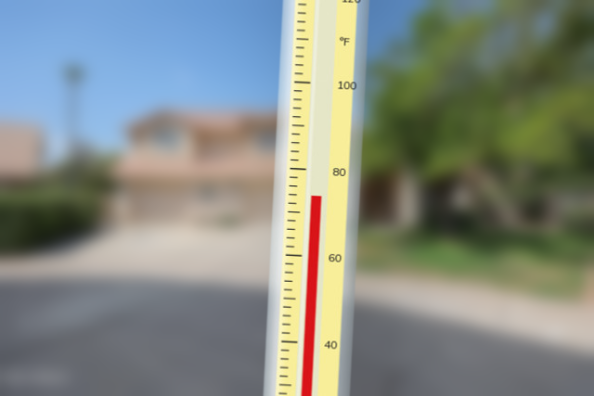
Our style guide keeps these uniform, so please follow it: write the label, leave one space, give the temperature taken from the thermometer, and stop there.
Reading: 74 °F
